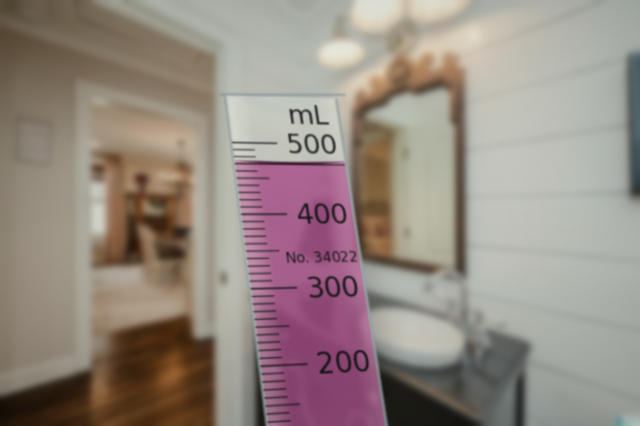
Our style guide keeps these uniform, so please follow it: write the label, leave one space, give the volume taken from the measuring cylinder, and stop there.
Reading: 470 mL
